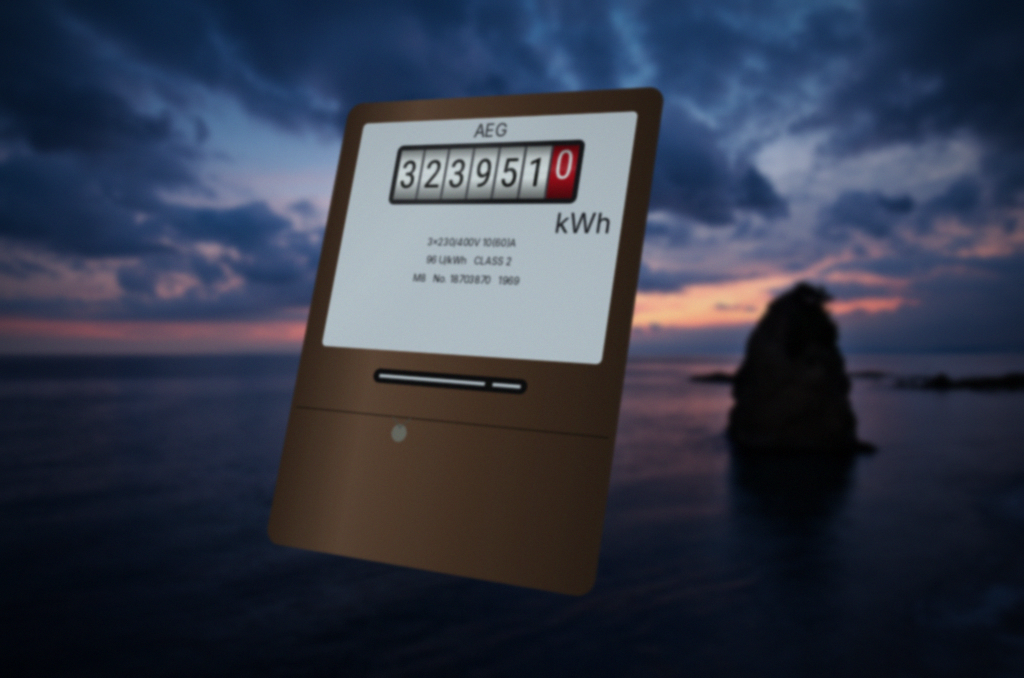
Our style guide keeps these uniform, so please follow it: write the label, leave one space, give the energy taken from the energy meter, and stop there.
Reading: 323951.0 kWh
